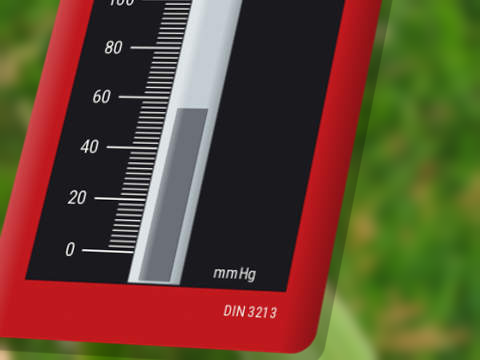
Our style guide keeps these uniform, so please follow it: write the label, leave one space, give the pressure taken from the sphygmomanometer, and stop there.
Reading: 56 mmHg
